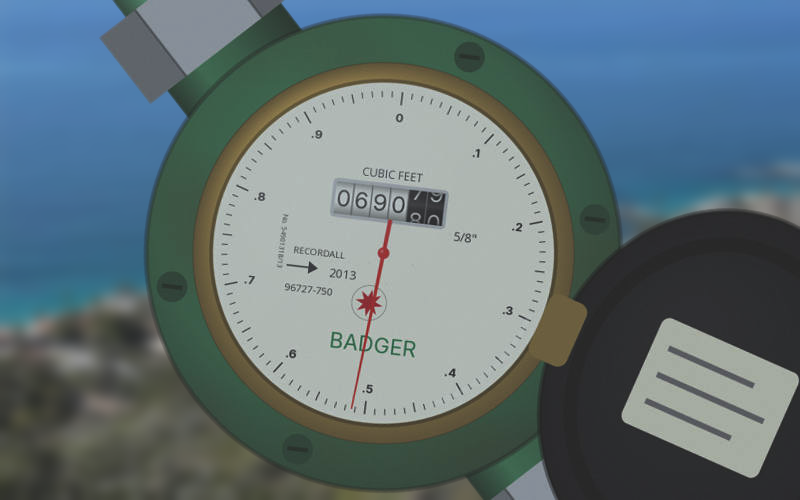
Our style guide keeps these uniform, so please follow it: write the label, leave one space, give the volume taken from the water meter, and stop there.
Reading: 69079.51 ft³
